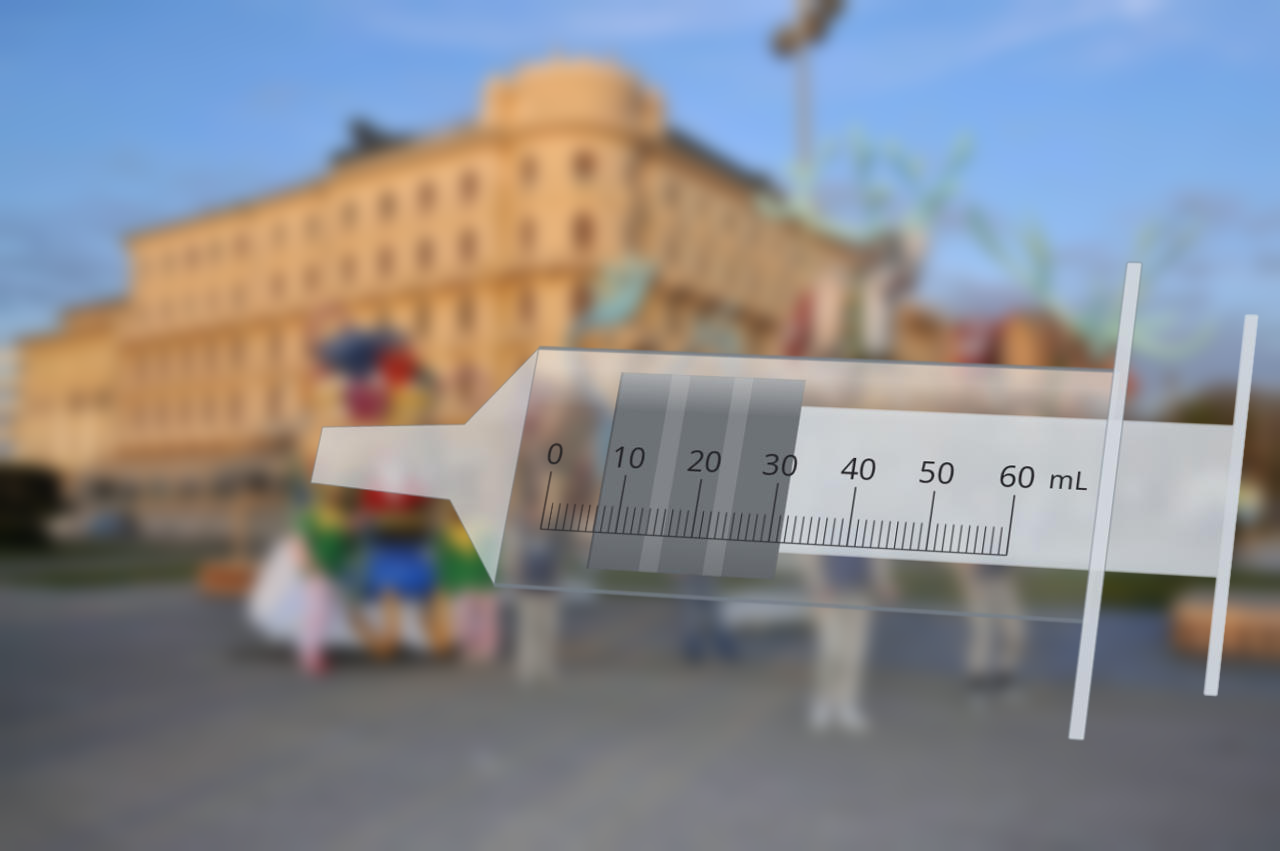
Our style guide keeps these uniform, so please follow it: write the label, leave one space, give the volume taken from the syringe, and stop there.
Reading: 7 mL
